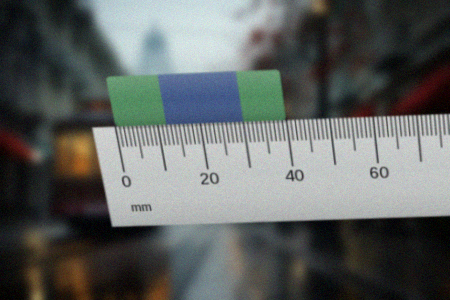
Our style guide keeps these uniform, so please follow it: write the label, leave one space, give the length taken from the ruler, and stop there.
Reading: 40 mm
